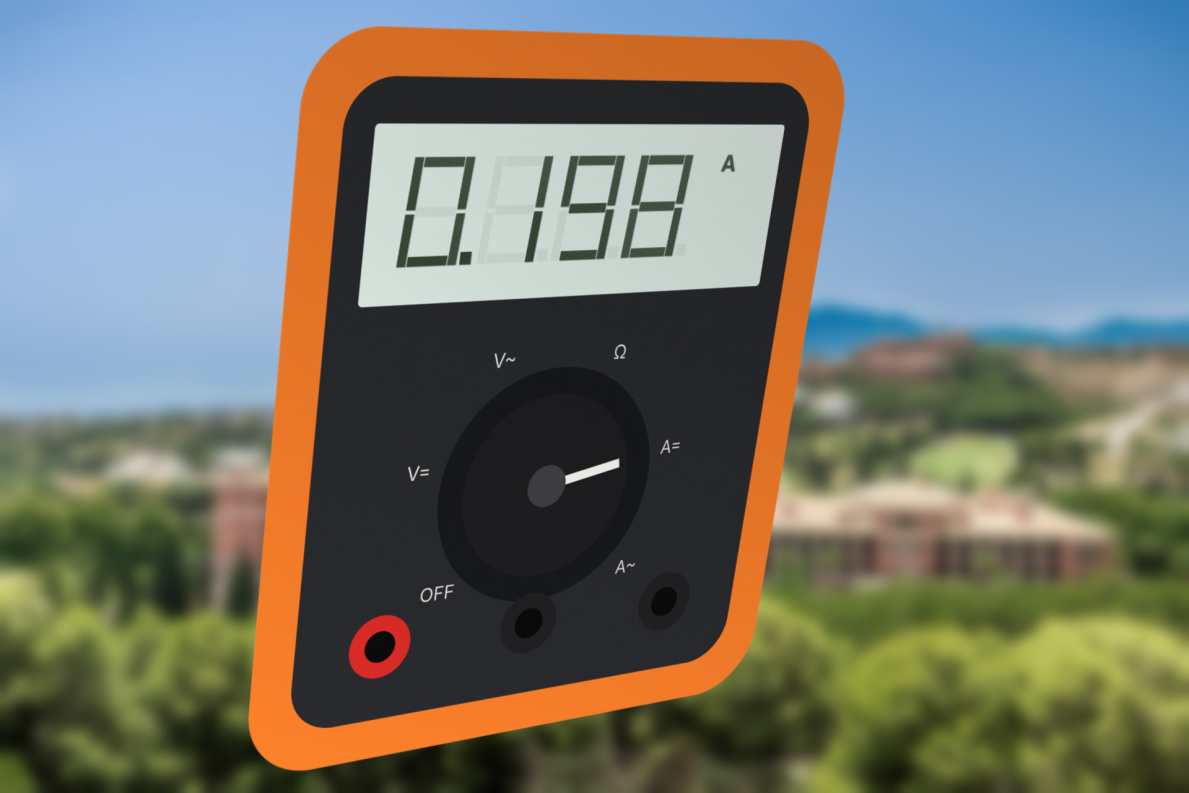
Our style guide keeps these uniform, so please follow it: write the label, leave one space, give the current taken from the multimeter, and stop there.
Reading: 0.198 A
